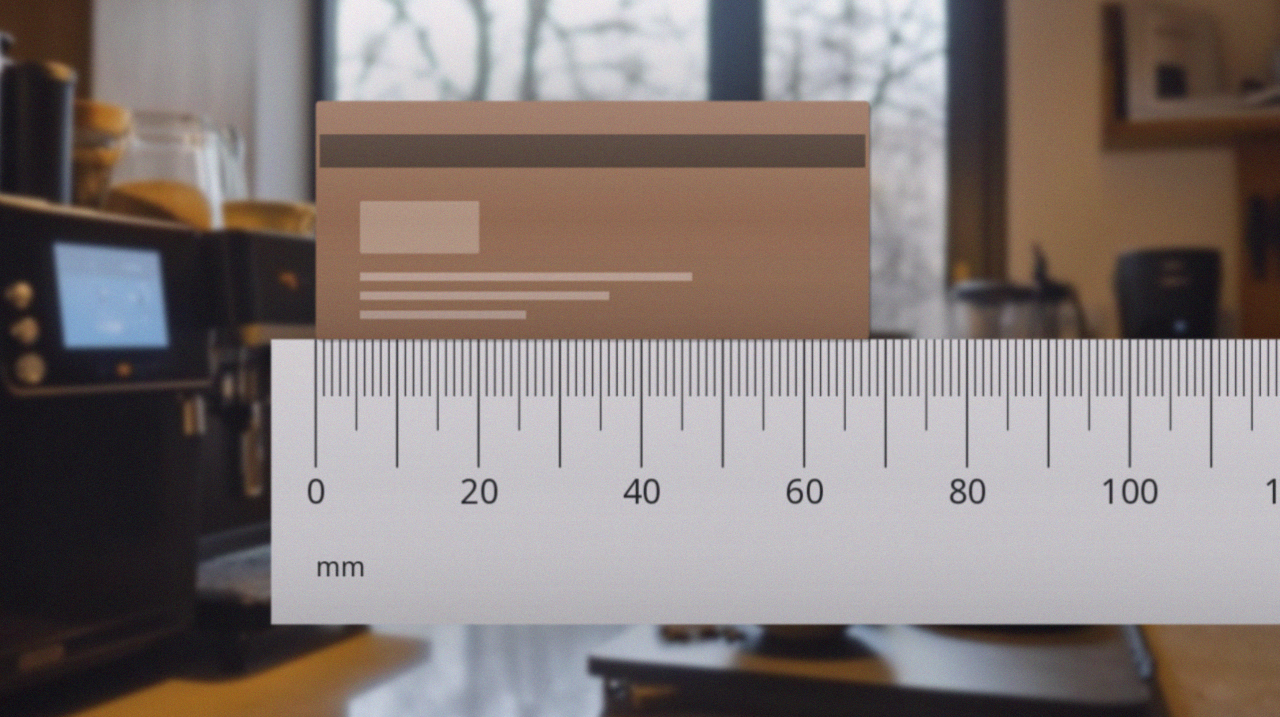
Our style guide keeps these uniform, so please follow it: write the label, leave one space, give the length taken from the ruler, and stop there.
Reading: 68 mm
